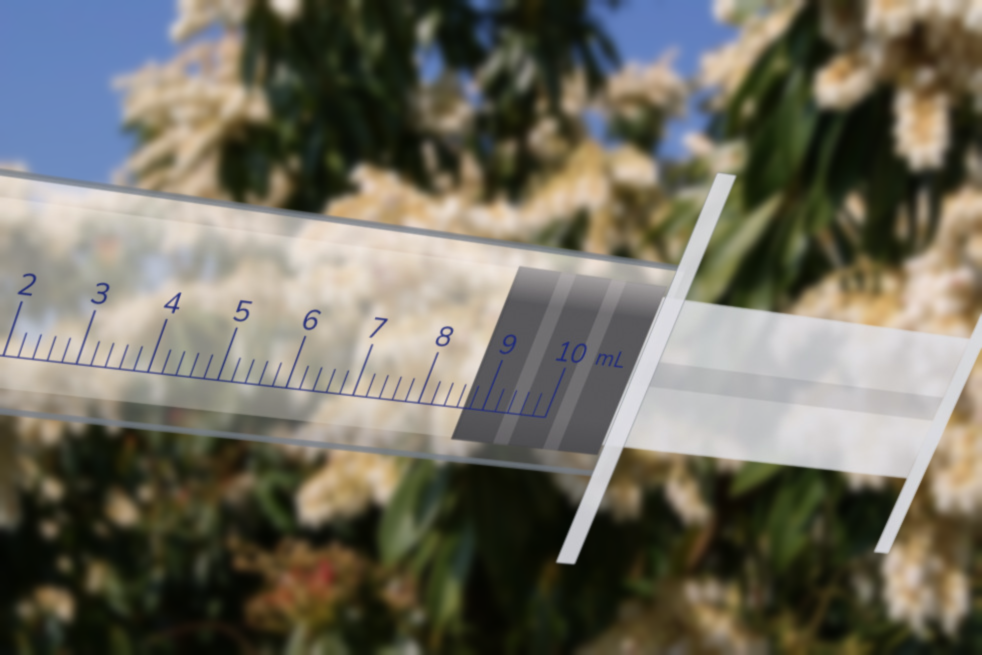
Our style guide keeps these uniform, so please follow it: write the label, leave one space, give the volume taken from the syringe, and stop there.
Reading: 8.7 mL
